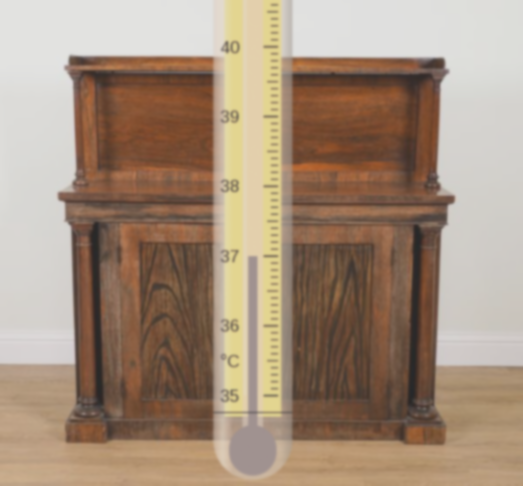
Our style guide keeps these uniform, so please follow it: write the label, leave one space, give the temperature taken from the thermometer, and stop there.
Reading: 37 °C
